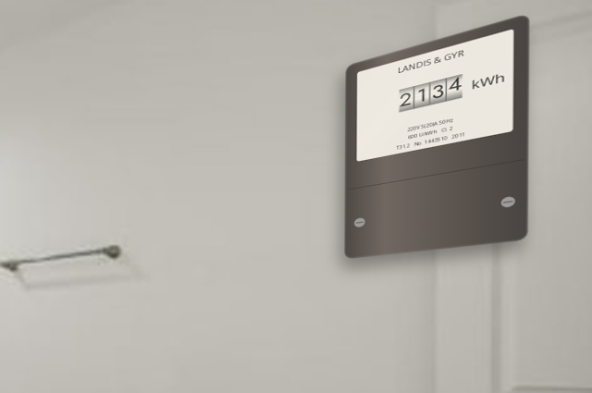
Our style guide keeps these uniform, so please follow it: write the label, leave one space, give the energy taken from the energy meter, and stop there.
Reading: 2134 kWh
